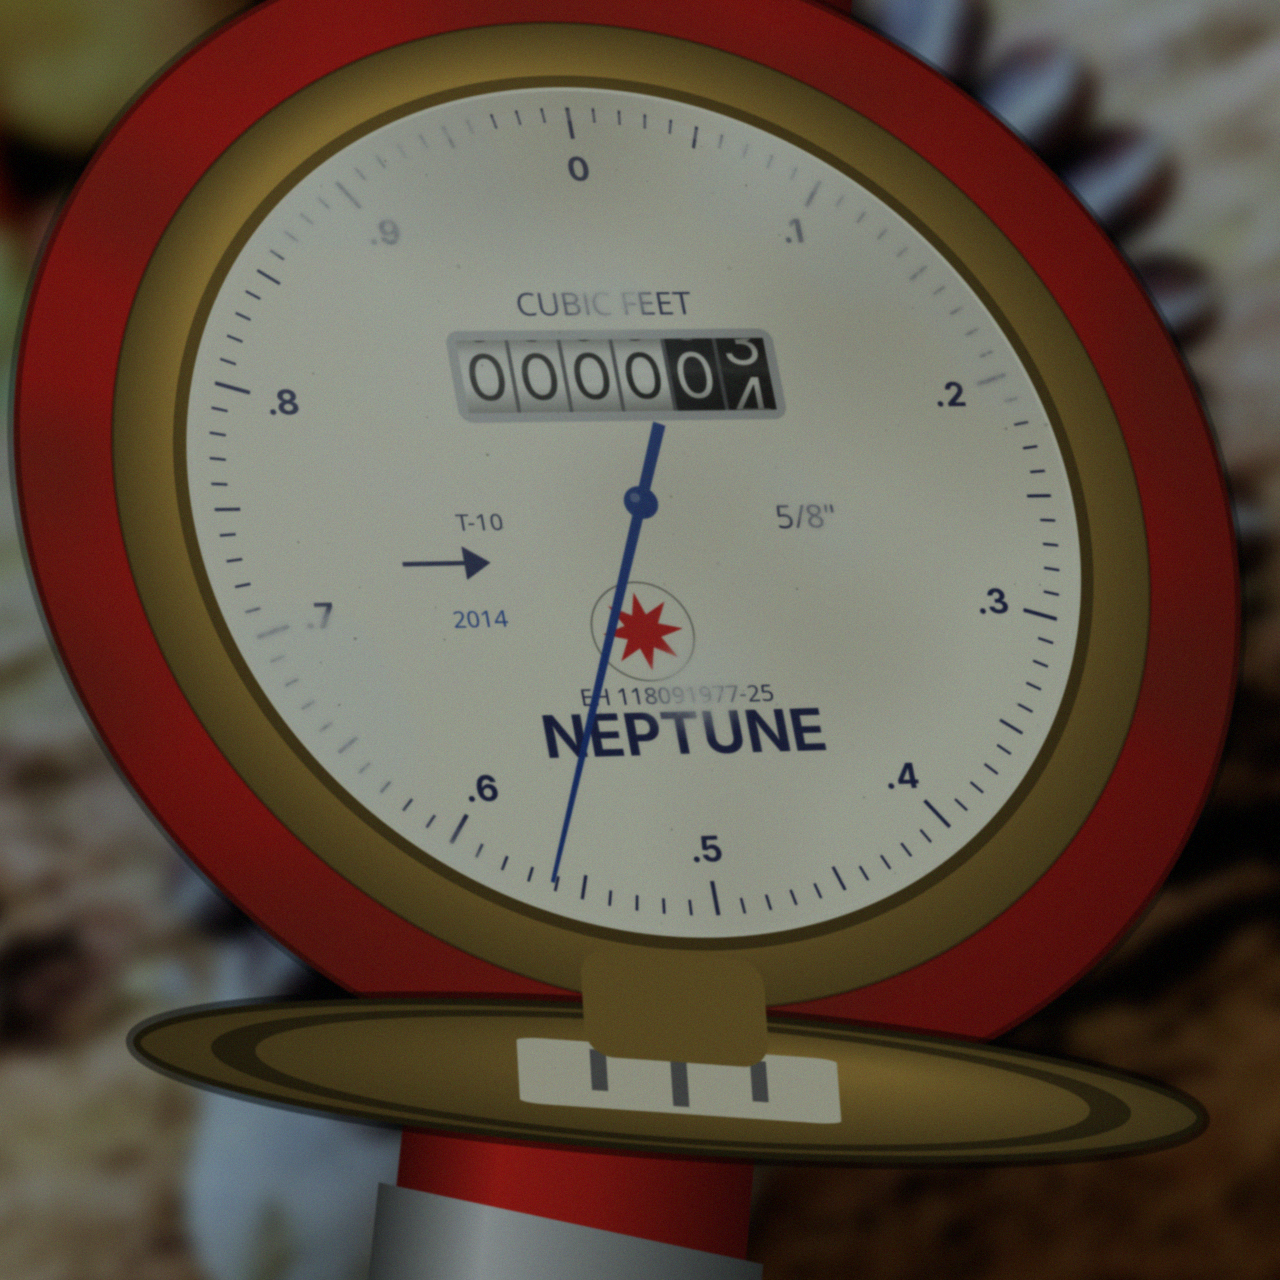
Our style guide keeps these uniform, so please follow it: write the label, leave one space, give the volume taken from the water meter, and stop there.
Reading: 3.56 ft³
